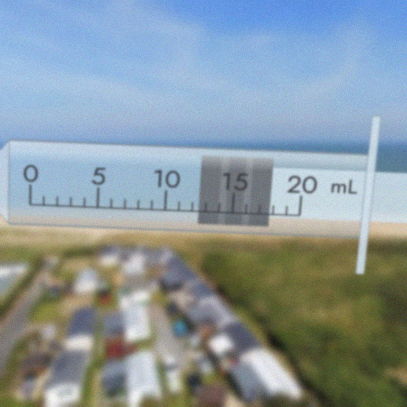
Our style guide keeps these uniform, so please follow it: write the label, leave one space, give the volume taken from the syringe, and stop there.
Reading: 12.5 mL
